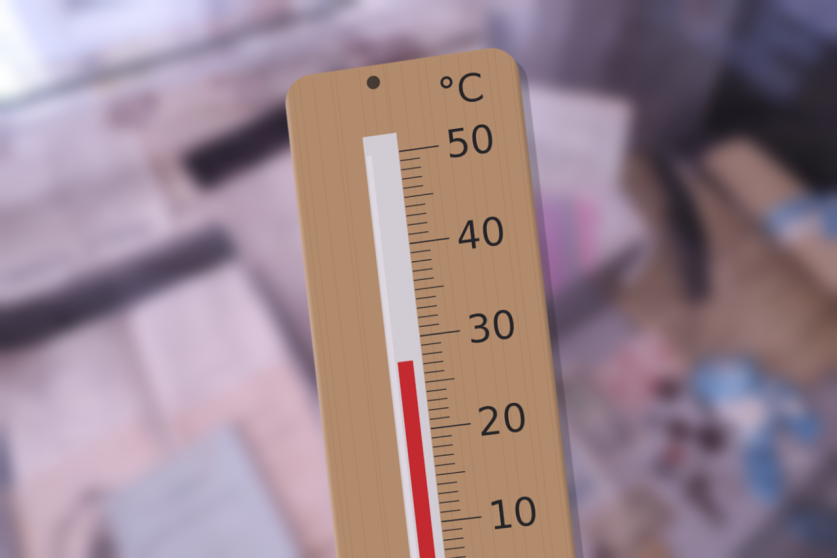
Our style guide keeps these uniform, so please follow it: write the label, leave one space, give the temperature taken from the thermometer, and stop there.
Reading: 27.5 °C
